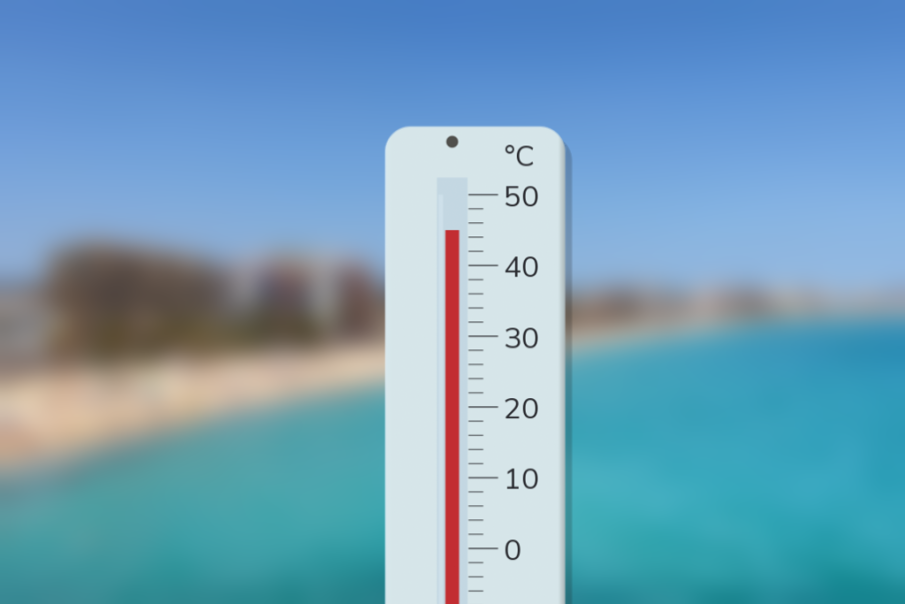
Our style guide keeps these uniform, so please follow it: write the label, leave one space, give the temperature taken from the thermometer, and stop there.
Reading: 45 °C
